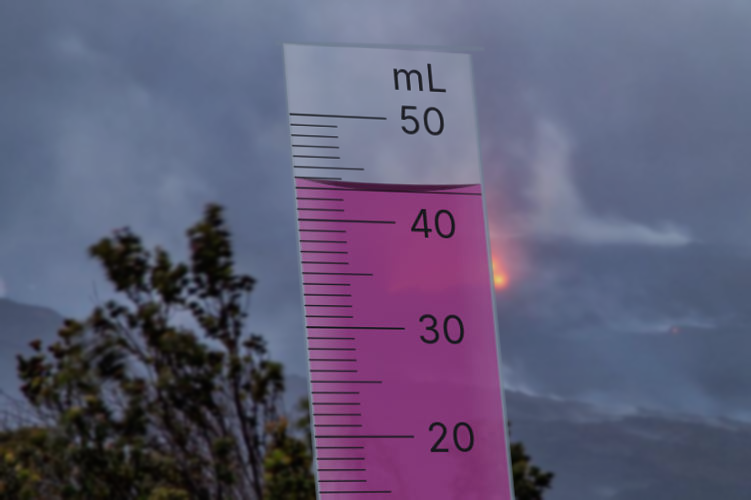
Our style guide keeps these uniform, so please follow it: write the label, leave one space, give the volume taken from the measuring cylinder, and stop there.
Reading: 43 mL
